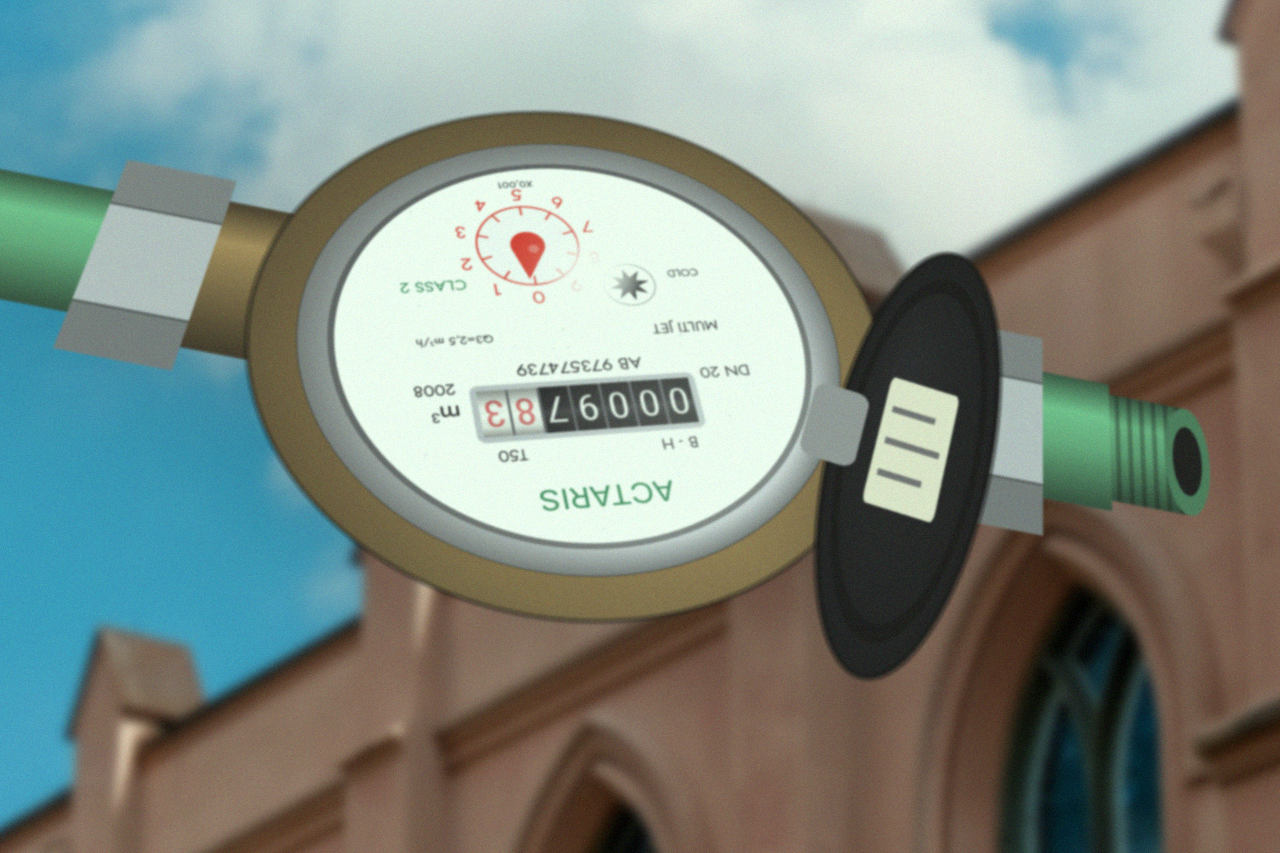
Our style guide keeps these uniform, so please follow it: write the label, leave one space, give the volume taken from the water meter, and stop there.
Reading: 97.830 m³
